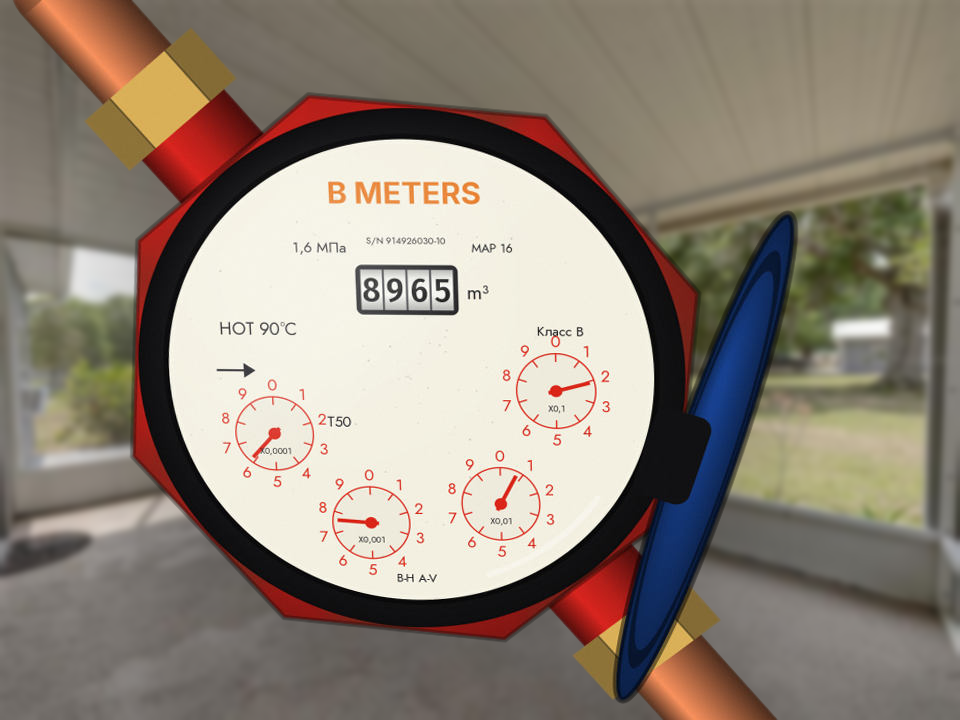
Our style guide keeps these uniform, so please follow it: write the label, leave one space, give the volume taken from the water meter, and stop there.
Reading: 8965.2076 m³
